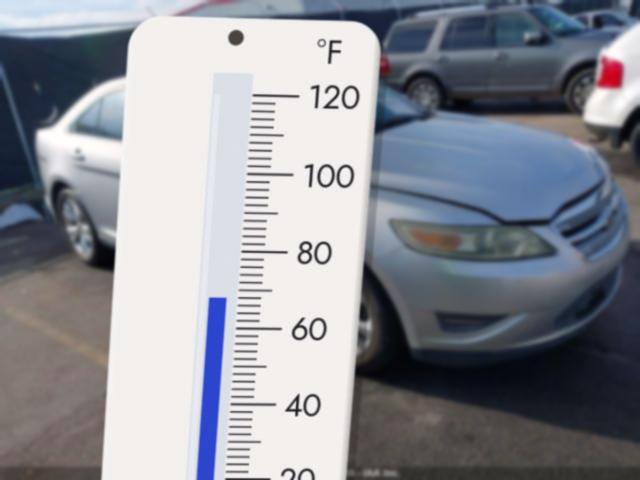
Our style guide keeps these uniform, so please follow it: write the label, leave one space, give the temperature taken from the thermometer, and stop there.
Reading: 68 °F
